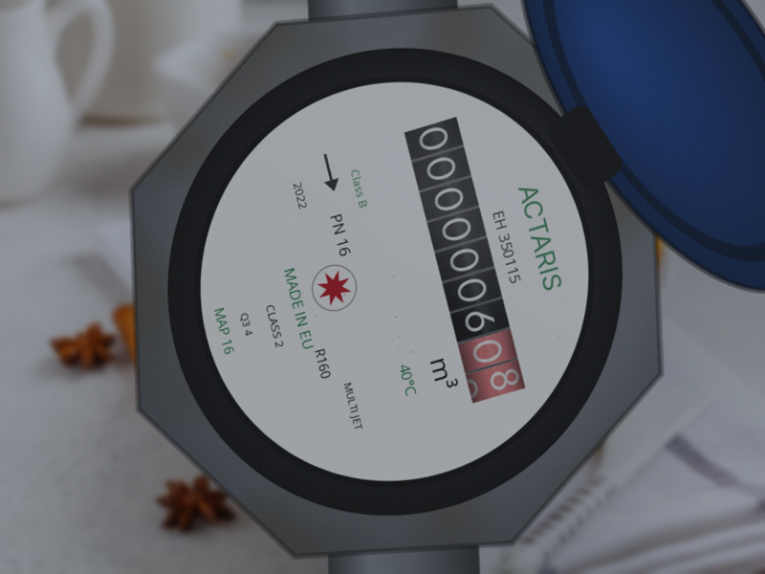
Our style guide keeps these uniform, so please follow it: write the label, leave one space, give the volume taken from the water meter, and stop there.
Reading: 6.08 m³
